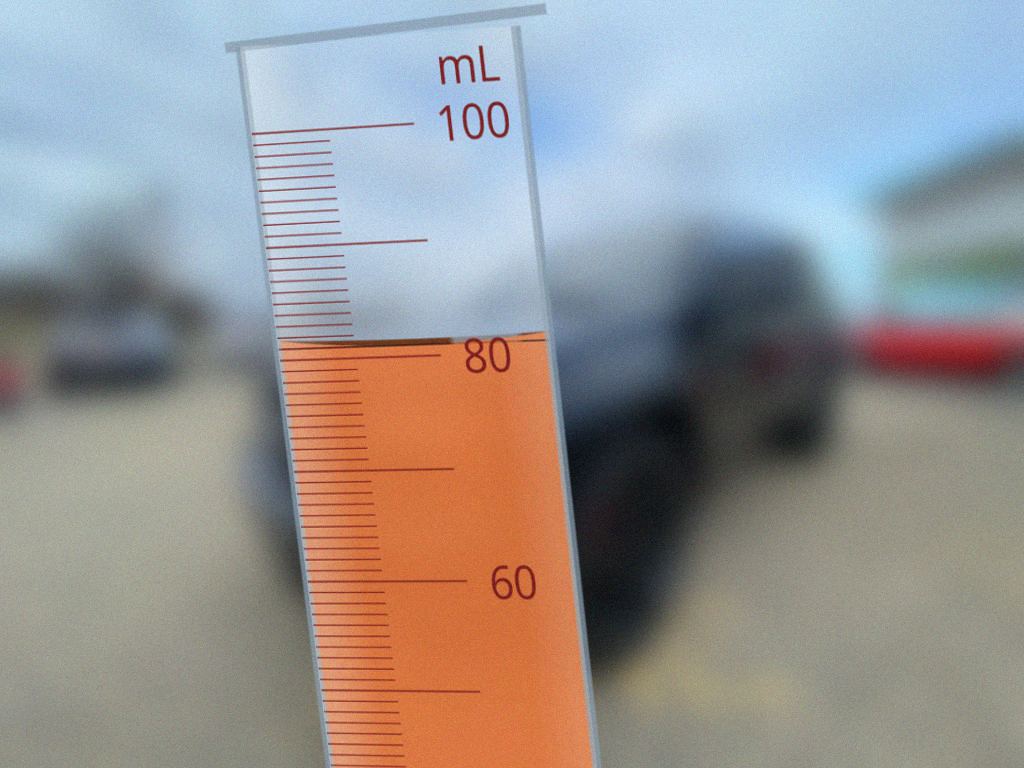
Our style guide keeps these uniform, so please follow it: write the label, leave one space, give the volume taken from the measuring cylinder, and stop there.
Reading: 81 mL
